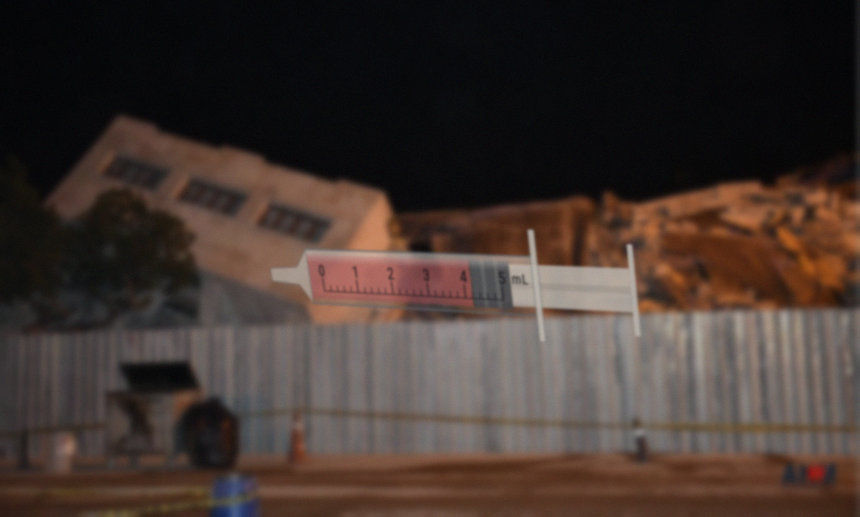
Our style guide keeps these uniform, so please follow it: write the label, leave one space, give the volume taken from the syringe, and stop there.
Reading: 4.2 mL
